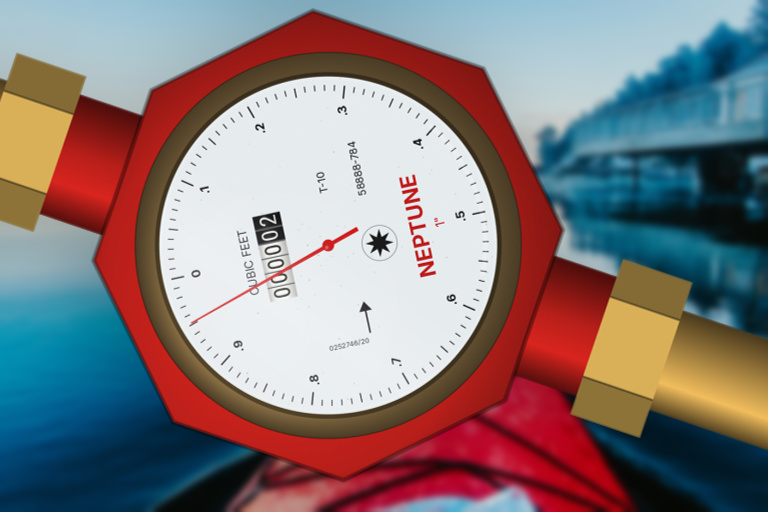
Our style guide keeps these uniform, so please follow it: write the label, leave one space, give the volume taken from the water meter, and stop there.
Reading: 1.95 ft³
